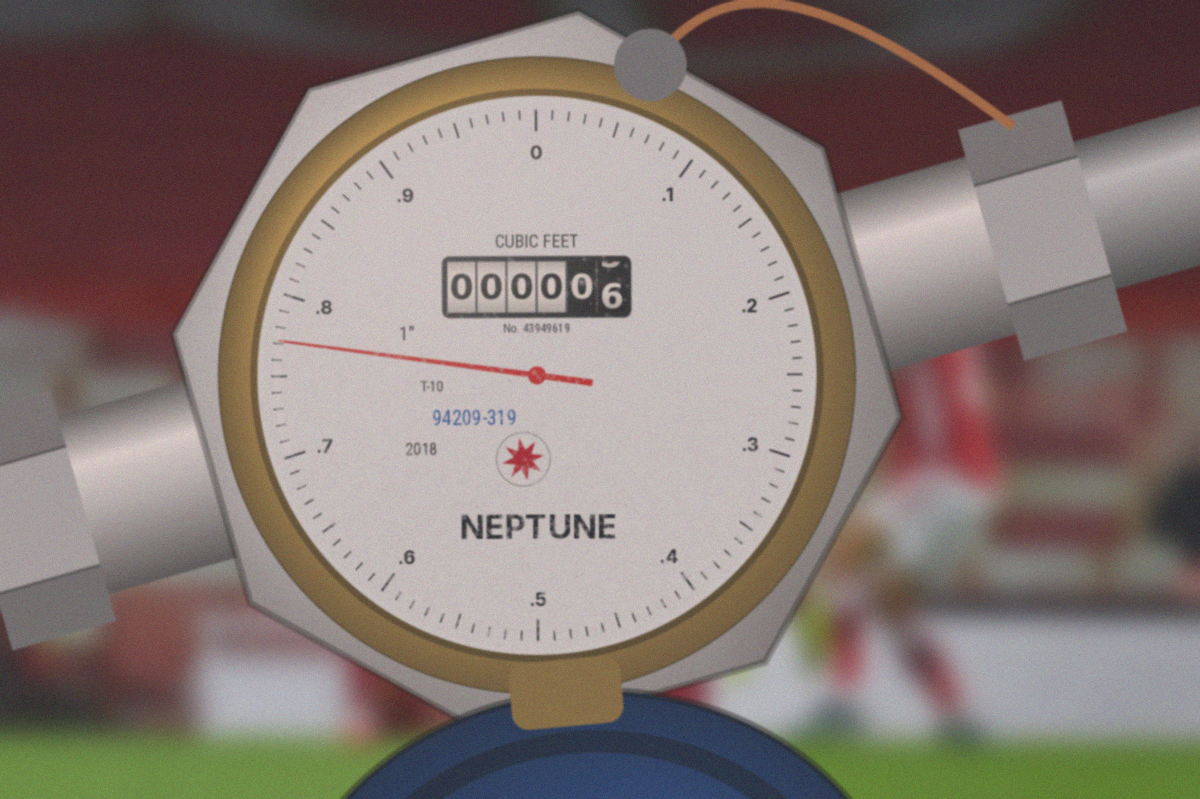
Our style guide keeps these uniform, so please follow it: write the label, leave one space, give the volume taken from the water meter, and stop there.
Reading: 5.77 ft³
